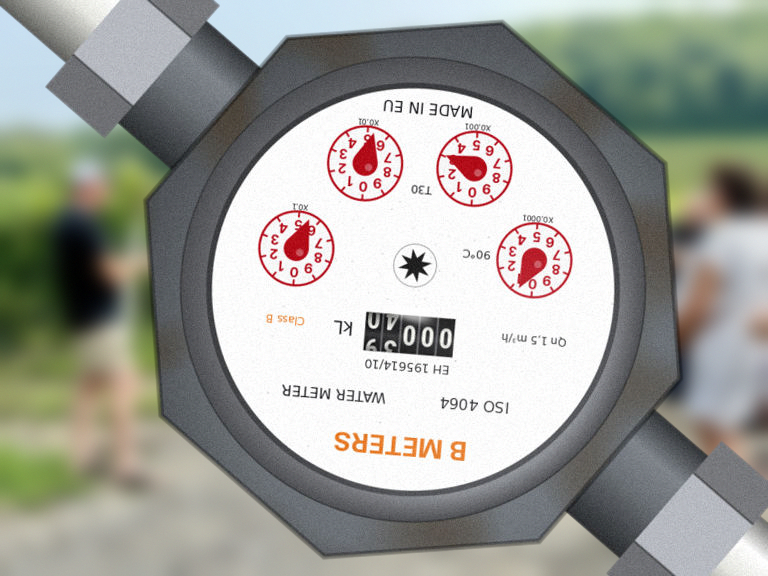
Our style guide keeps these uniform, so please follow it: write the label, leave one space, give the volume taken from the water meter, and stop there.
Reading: 39.5530 kL
